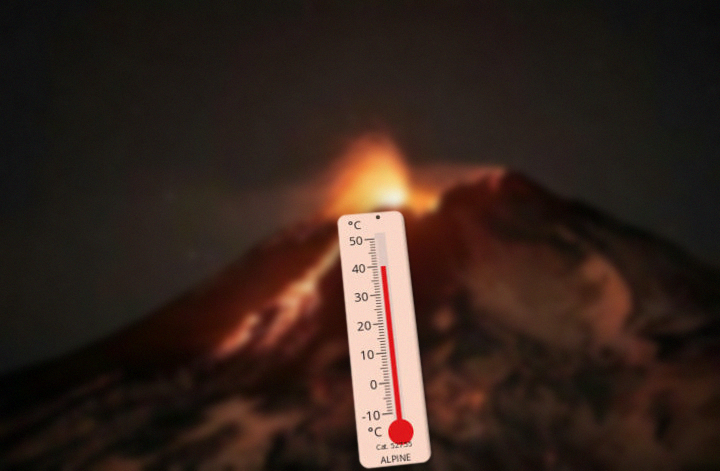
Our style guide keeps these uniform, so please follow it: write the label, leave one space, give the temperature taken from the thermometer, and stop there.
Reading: 40 °C
